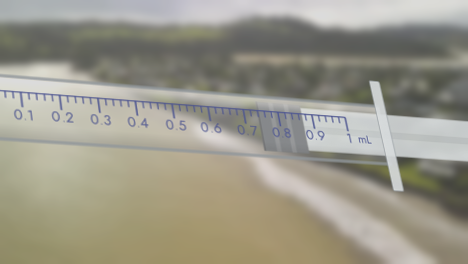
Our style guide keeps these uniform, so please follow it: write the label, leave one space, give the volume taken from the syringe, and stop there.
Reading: 0.74 mL
